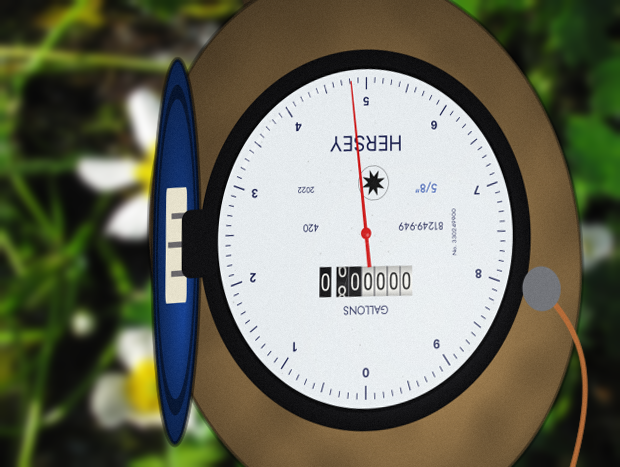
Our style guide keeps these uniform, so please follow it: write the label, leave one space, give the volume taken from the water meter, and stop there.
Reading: 84.8 gal
